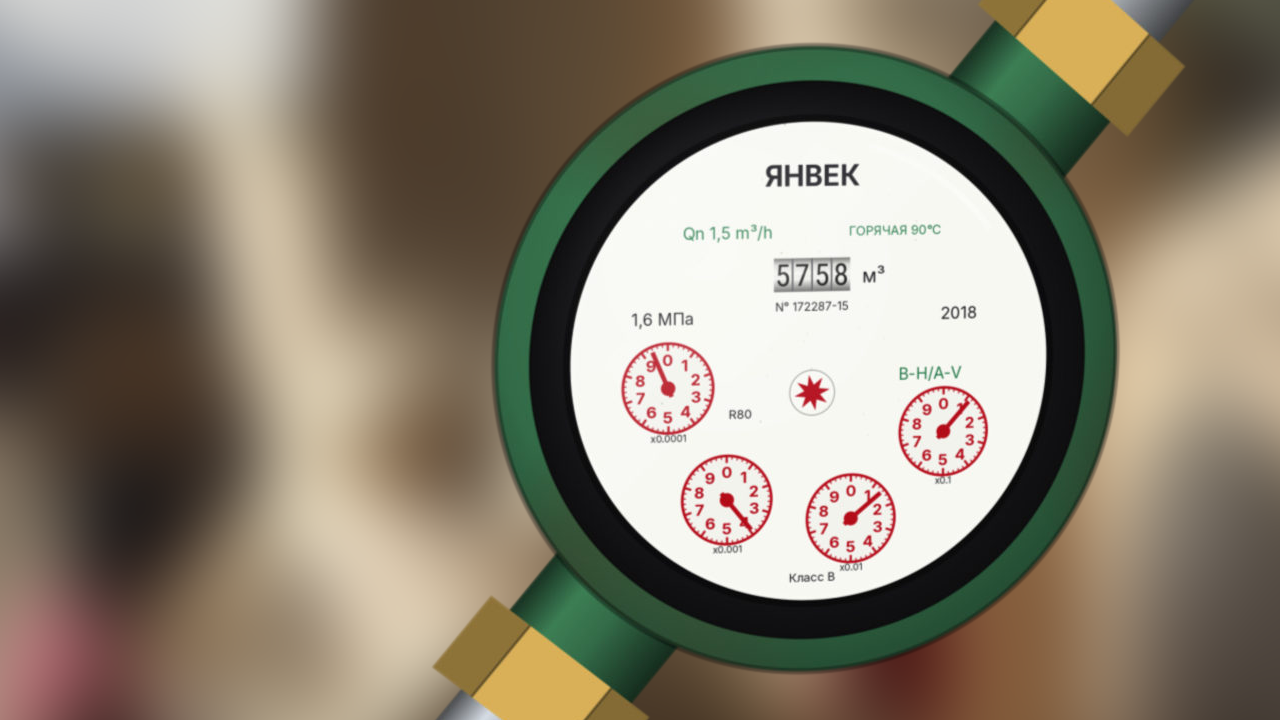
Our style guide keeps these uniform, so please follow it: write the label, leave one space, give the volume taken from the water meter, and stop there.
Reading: 5758.1139 m³
